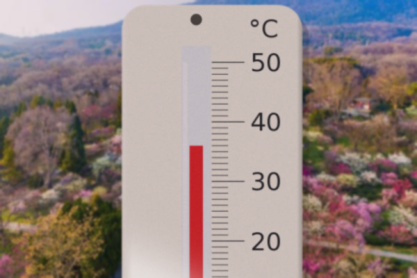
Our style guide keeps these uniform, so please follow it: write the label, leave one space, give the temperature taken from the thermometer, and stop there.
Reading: 36 °C
